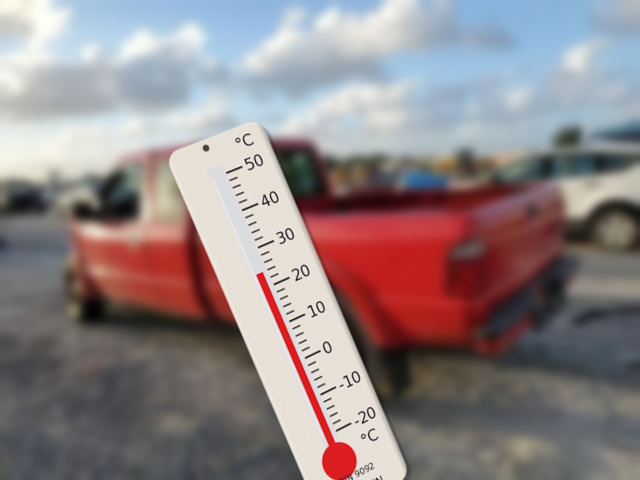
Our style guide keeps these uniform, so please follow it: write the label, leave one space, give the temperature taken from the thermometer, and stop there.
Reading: 24 °C
